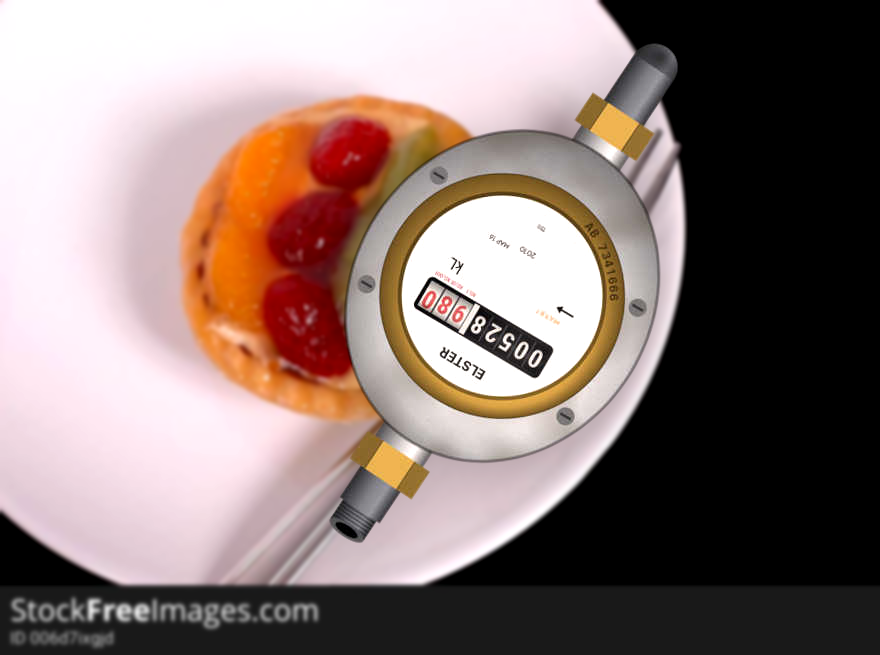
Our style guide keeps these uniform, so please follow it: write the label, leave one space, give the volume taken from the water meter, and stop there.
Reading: 528.980 kL
